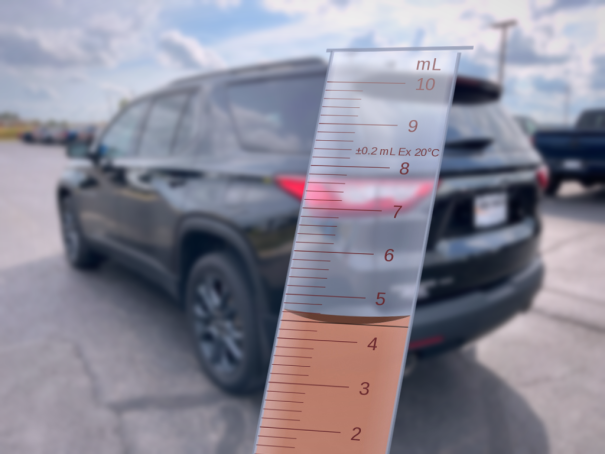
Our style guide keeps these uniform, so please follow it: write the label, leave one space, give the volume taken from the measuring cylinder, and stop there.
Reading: 4.4 mL
